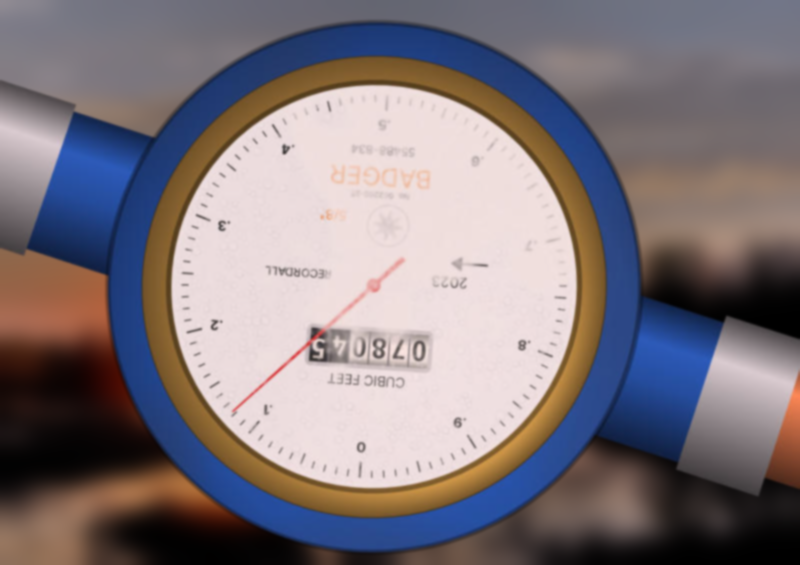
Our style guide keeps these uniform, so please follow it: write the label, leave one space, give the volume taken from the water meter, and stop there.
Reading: 78045.12 ft³
